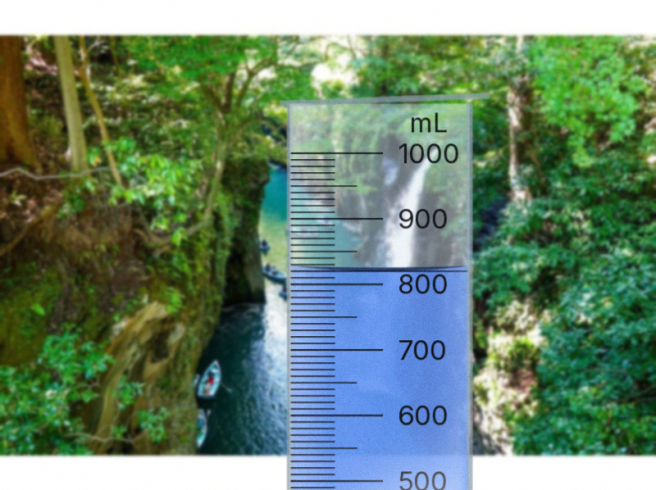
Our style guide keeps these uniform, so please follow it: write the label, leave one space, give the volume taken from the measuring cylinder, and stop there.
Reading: 820 mL
